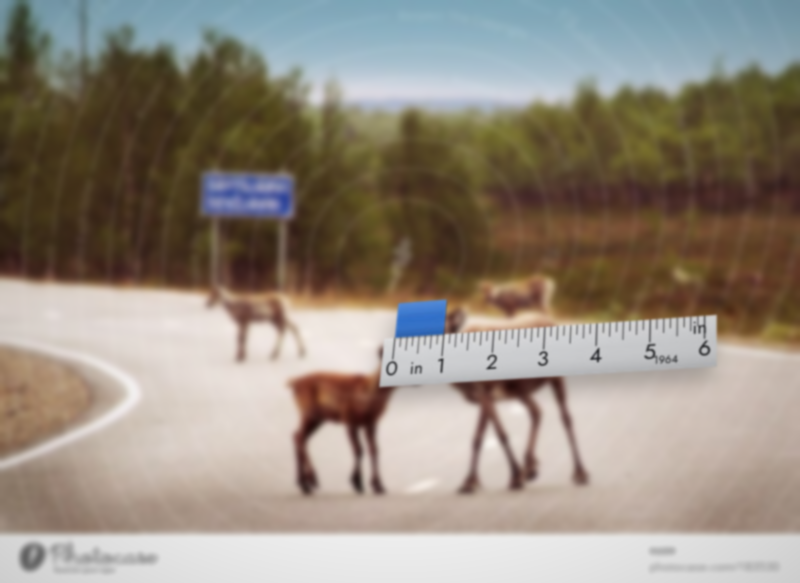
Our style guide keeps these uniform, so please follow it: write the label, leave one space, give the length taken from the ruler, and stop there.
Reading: 1 in
